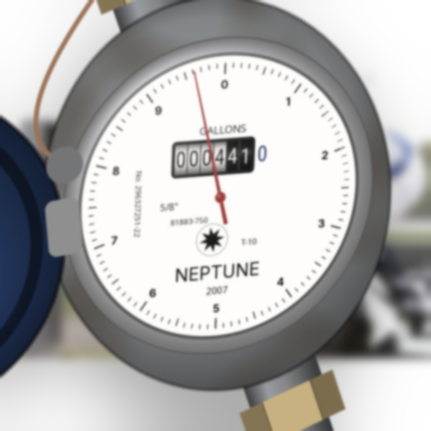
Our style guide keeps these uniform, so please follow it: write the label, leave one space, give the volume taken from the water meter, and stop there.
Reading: 4409.6 gal
